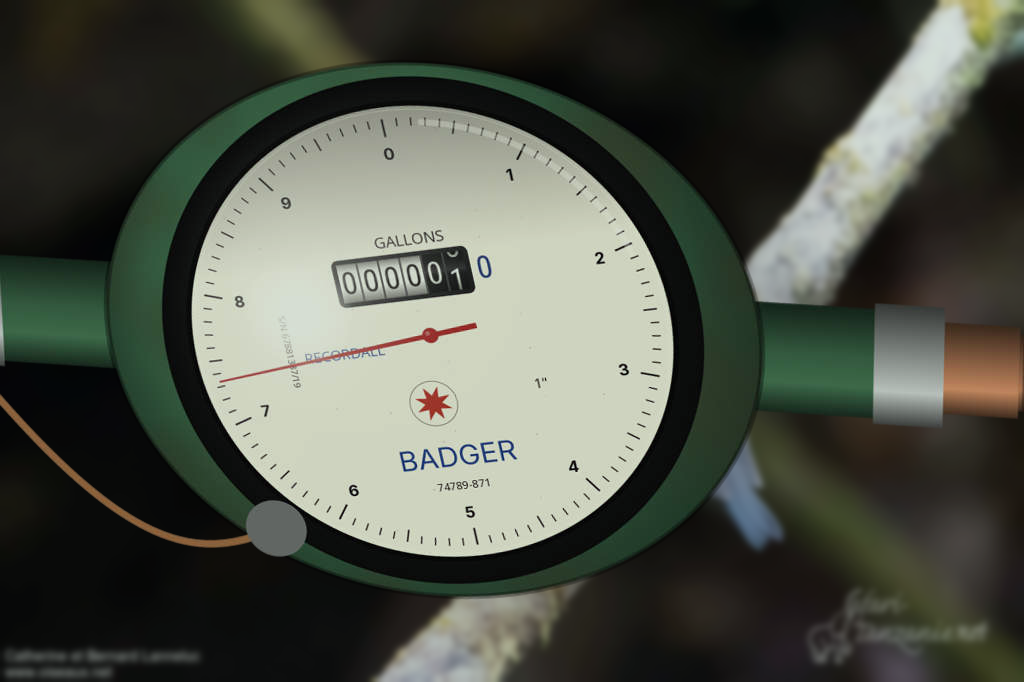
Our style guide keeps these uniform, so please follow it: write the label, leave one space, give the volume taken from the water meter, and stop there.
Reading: 7.3 gal
